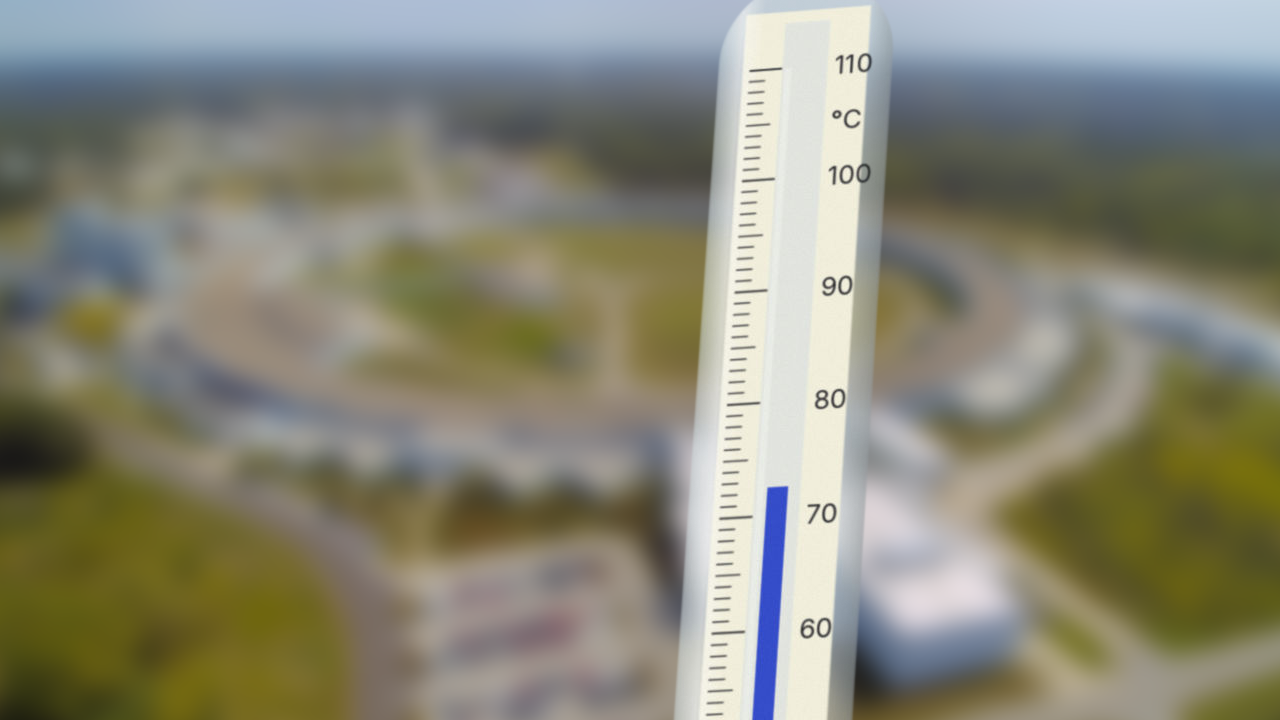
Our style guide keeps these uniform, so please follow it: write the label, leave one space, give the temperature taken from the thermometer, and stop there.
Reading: 72.5 °C
